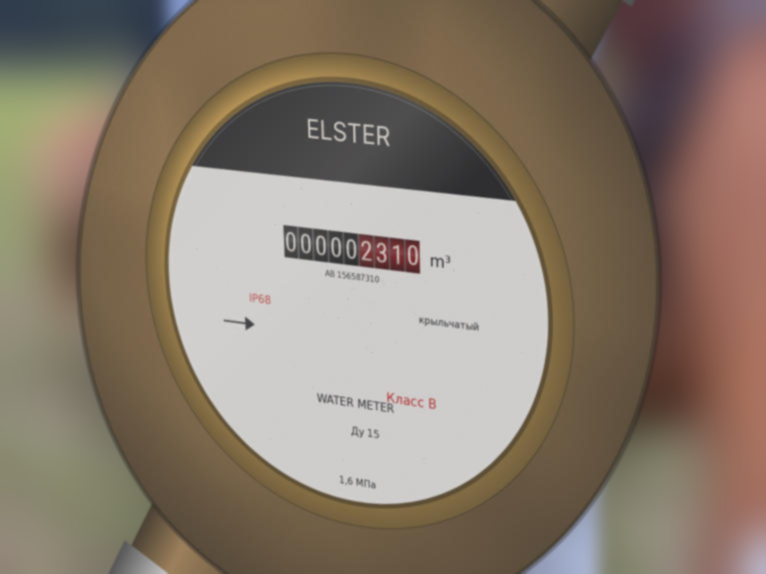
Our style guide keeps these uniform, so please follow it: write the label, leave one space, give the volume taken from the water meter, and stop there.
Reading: 0.2310 m³
